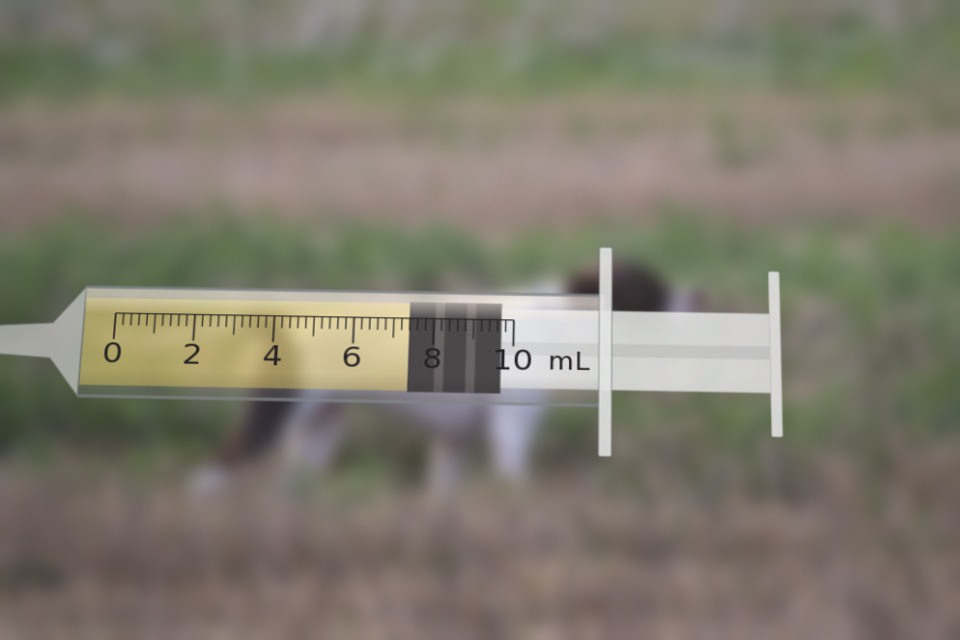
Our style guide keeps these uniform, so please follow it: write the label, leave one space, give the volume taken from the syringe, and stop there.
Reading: 7.4 mL
